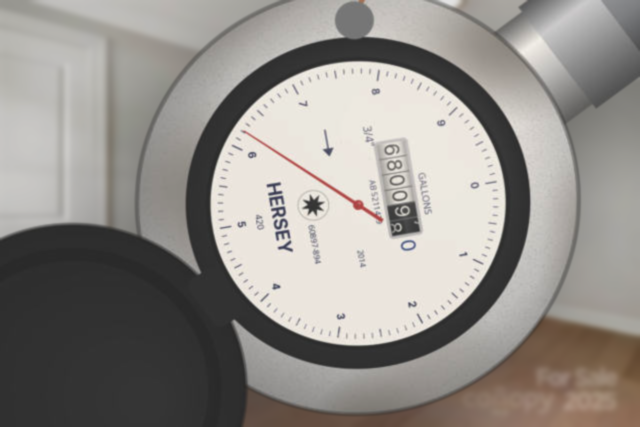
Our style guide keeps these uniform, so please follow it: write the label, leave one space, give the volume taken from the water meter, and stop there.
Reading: 6800976.2 gal
